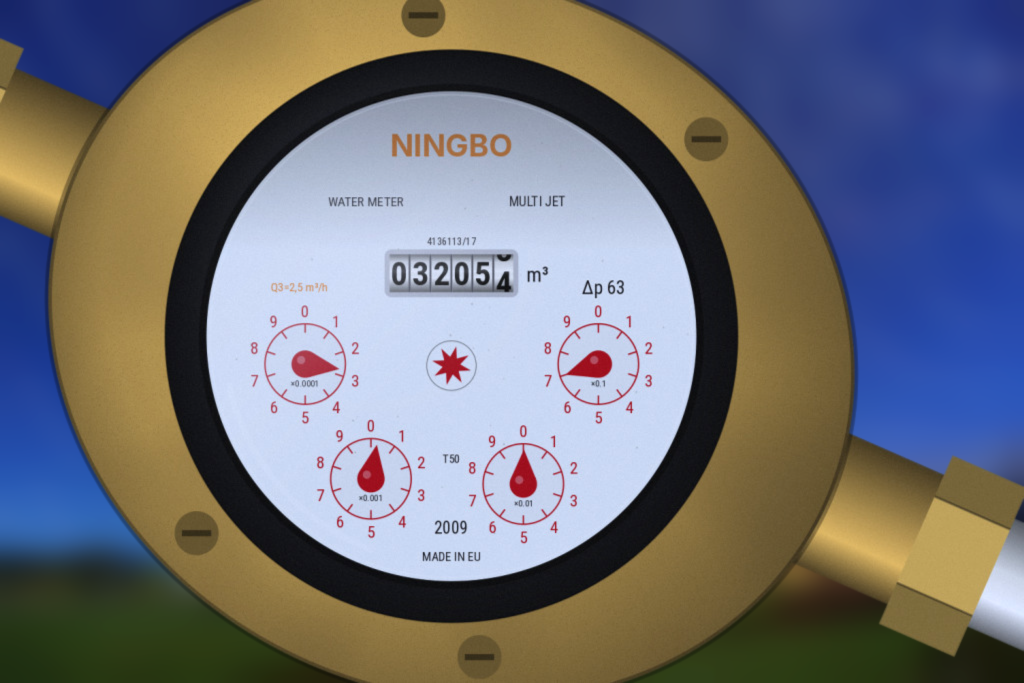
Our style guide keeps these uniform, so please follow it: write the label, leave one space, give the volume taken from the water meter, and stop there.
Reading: 32053.7002 m³
